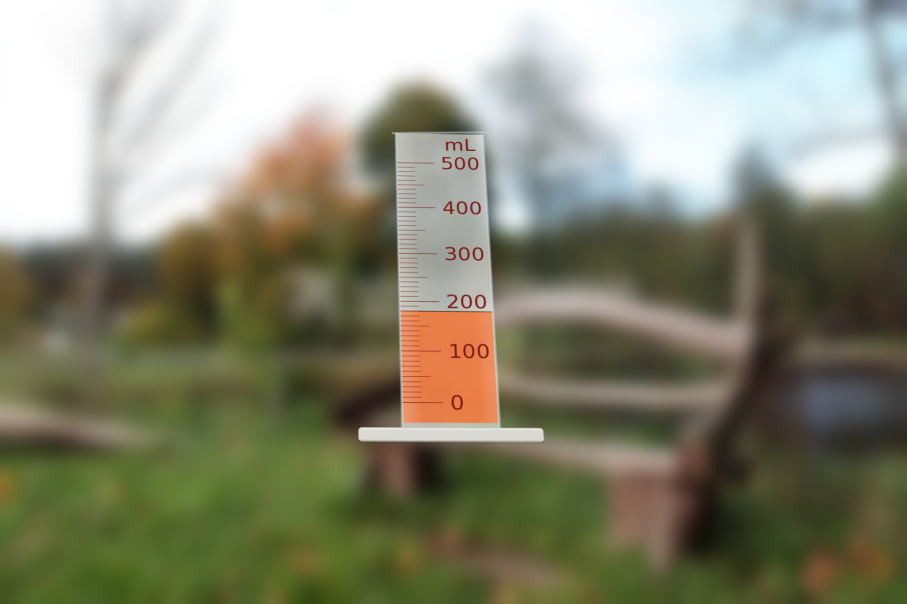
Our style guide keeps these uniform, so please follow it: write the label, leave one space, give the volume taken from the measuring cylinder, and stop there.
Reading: 180 mL
